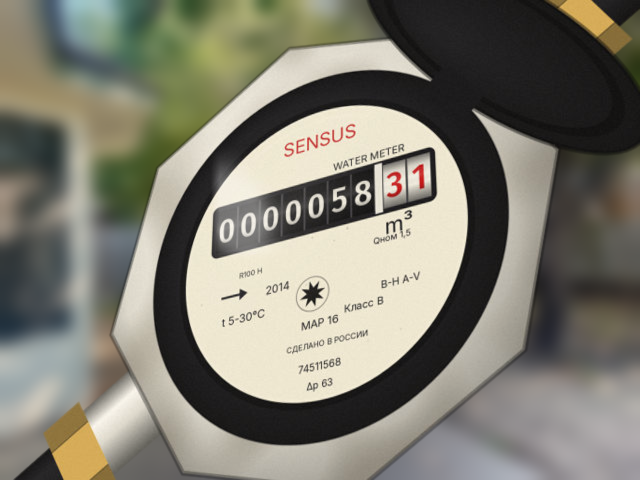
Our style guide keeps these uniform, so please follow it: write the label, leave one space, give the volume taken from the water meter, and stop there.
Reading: 58.31 m³
